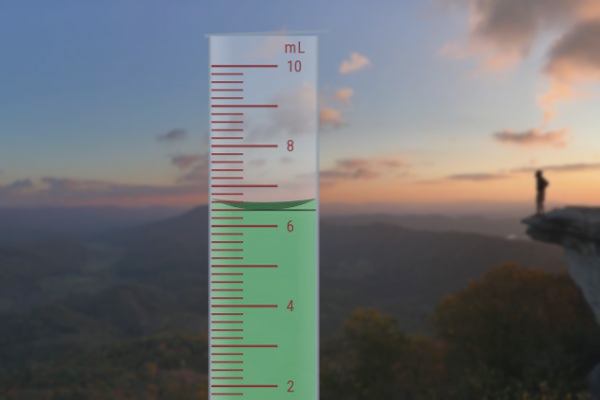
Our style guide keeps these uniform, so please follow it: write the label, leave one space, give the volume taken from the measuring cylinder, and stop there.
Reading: 6.4 mL
